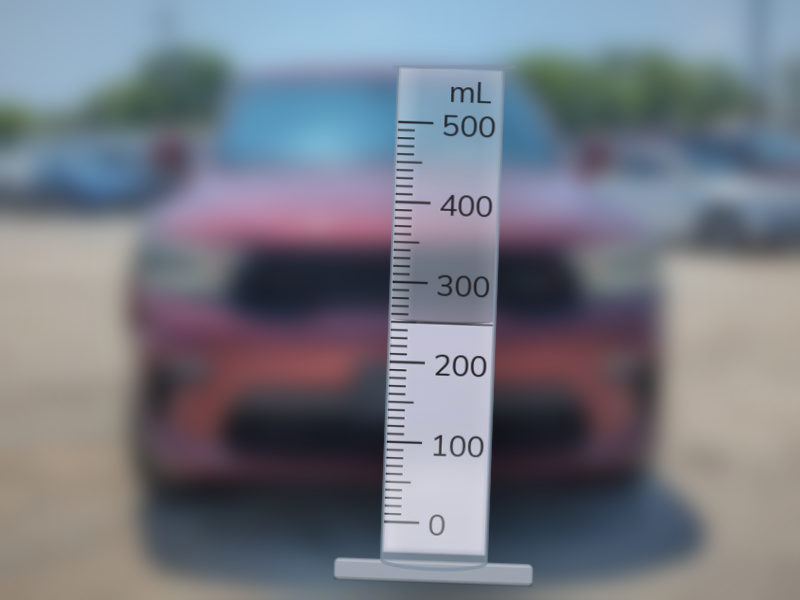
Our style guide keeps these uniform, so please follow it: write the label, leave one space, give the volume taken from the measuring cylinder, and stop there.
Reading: 250 mL
